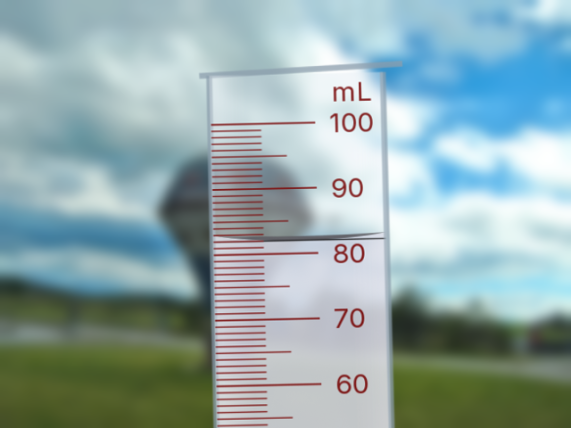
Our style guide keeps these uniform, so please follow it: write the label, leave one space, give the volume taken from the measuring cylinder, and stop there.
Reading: 82 mL
